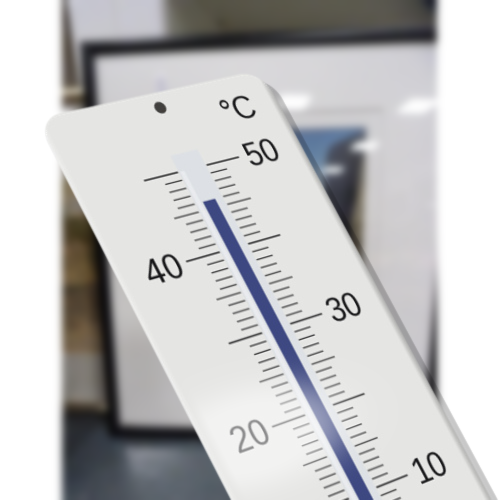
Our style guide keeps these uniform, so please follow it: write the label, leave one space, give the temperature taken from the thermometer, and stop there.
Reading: 46 °C
